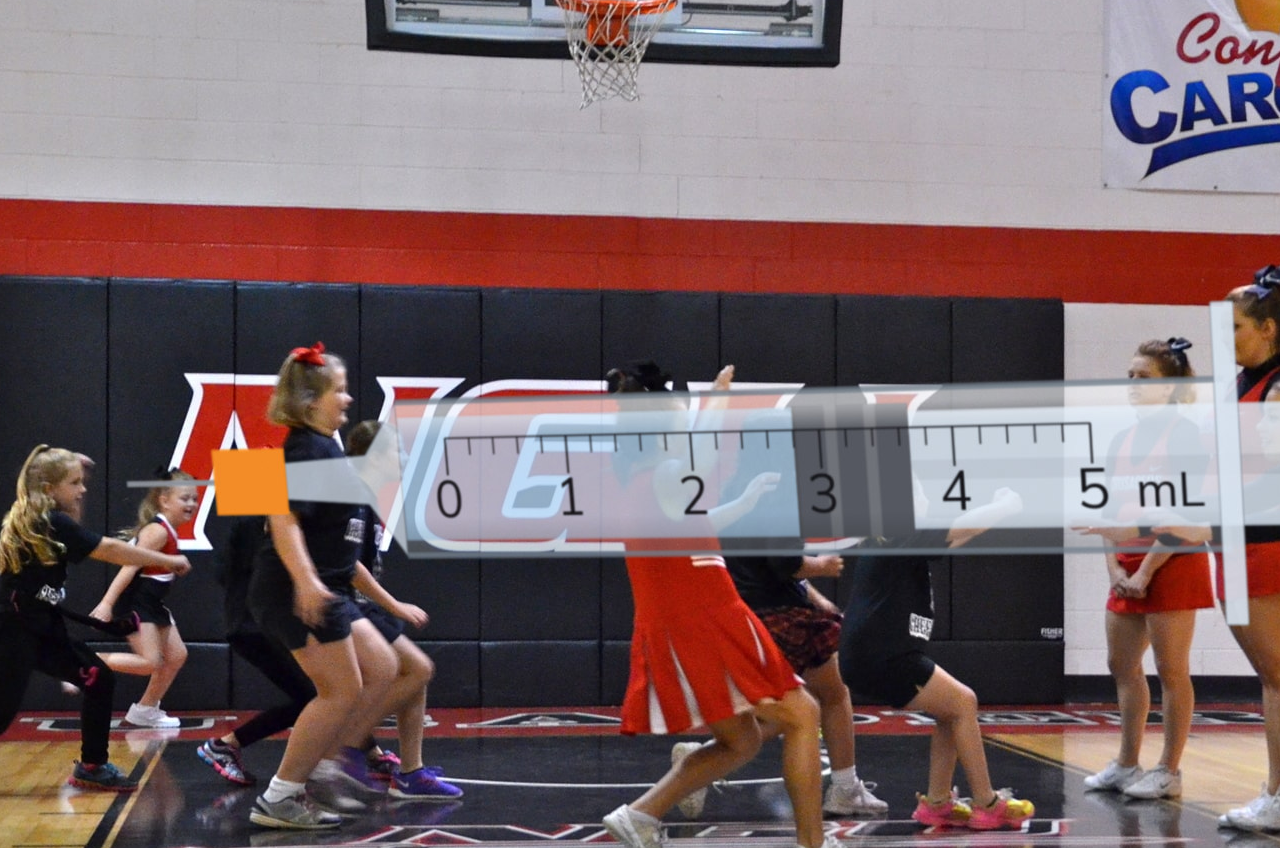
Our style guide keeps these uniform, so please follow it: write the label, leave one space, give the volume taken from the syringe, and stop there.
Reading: 2.8 mL
